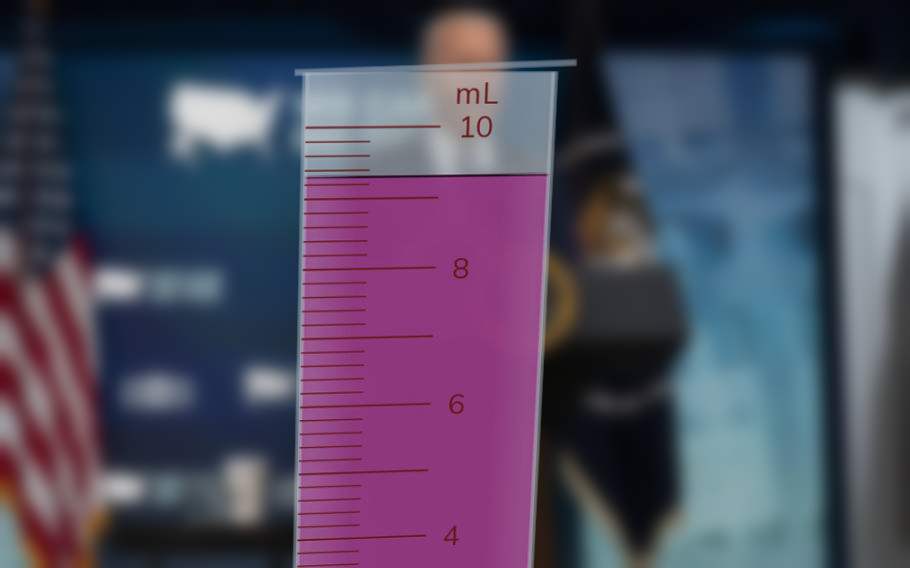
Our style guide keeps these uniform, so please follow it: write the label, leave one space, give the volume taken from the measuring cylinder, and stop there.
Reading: 9.3 mL
